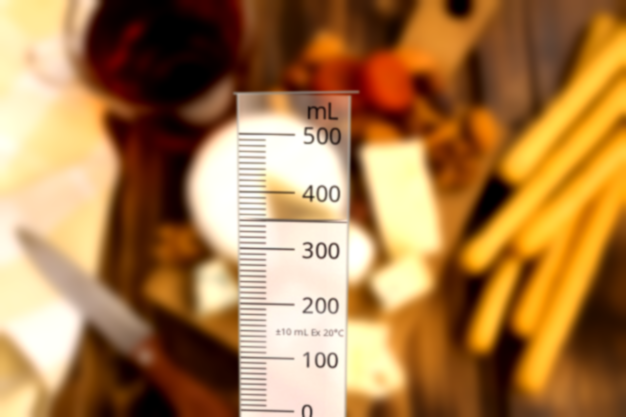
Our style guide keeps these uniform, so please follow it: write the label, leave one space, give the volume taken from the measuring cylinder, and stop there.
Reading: 350 mL
